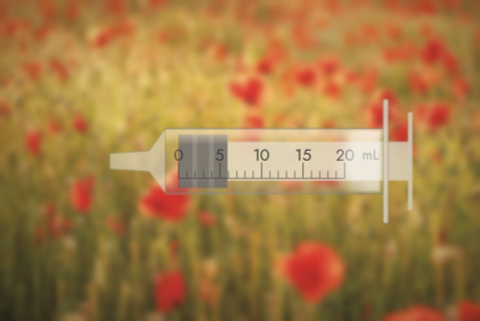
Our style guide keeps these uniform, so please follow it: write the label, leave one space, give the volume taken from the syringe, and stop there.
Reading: 0 mL
